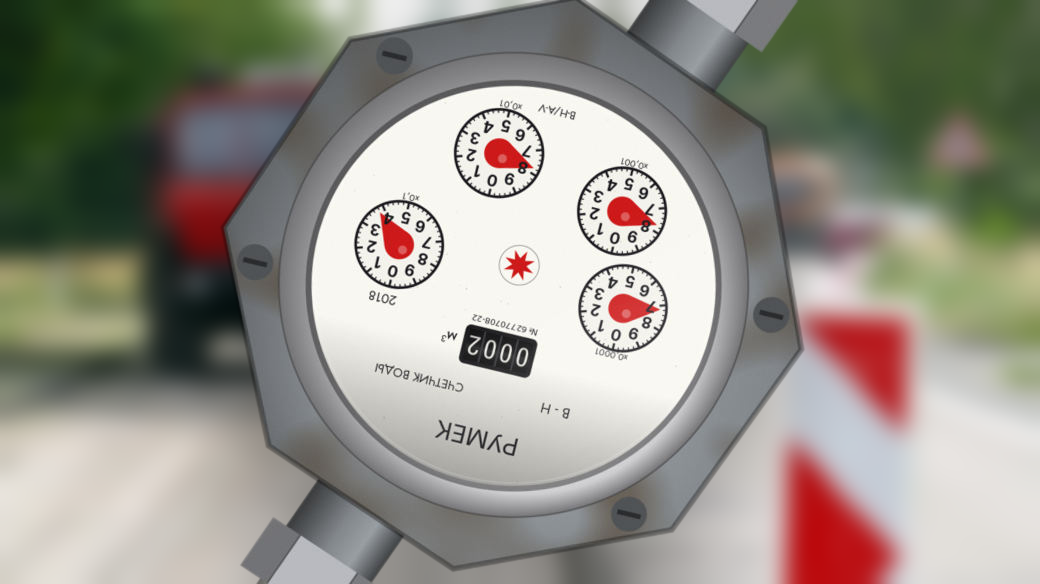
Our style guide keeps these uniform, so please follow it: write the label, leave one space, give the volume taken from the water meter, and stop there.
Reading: 2.3777 m³
